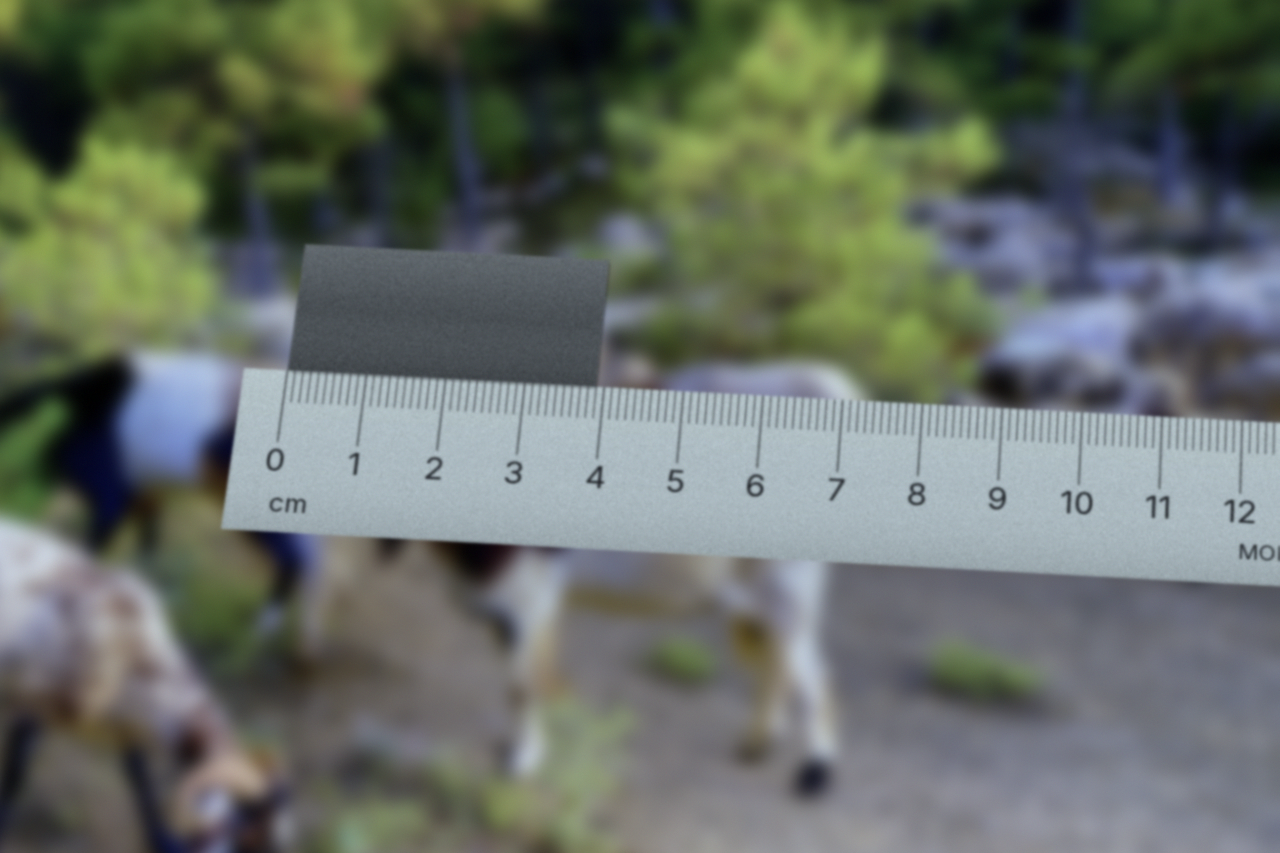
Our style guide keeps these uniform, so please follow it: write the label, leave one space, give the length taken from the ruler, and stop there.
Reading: 3.9 cm
